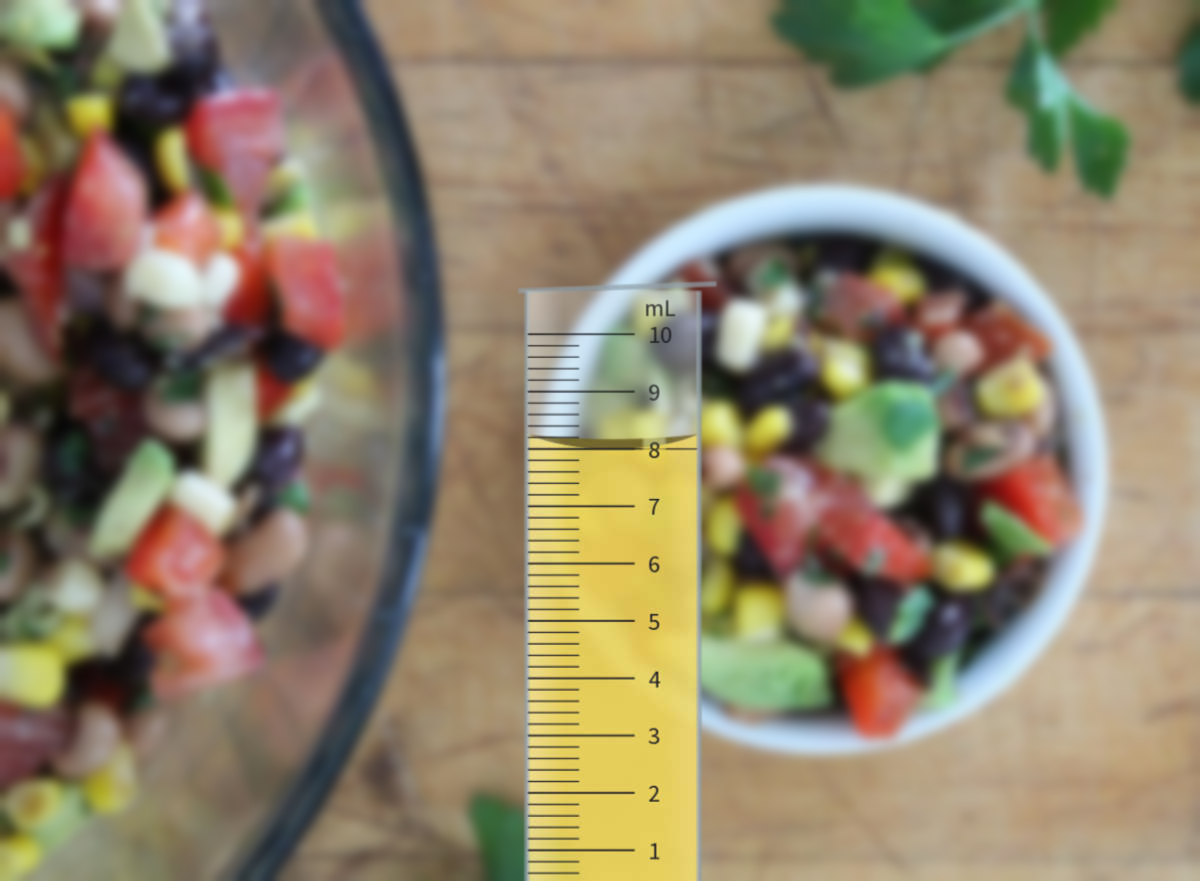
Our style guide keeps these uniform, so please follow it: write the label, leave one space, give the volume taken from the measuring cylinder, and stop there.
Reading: 8 mL
